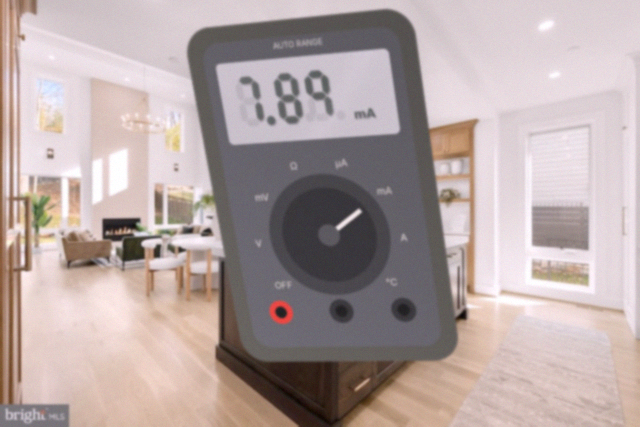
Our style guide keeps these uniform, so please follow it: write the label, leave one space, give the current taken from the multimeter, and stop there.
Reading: 7.89 mA
